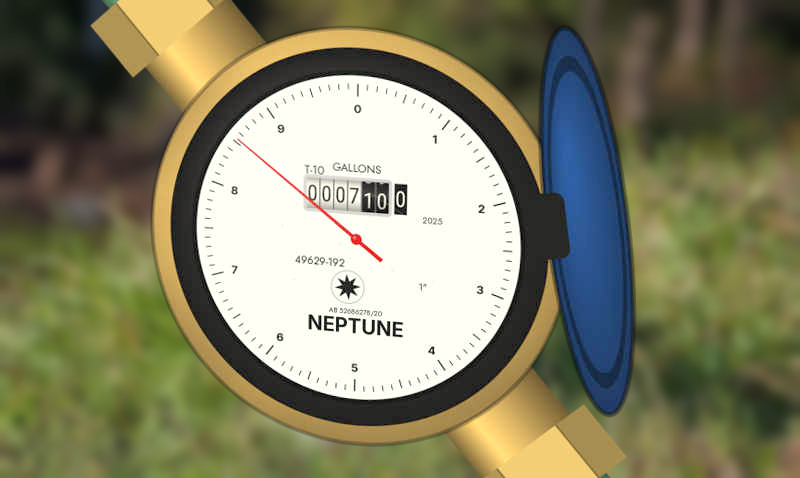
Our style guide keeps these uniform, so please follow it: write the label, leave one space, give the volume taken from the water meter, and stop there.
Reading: 7098.5 gal
